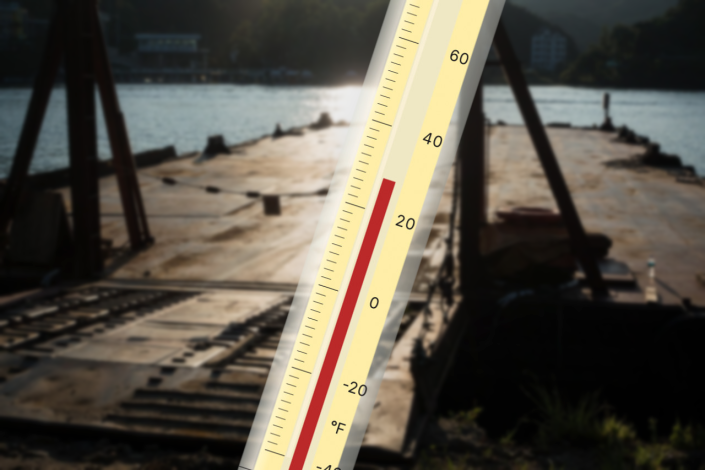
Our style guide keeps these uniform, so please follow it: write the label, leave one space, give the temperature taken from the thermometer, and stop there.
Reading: 28 °F
